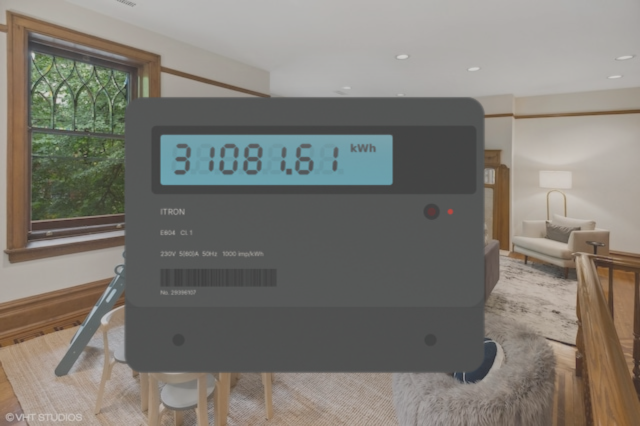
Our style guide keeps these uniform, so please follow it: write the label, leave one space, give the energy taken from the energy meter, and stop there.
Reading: 31081.61 kWh
